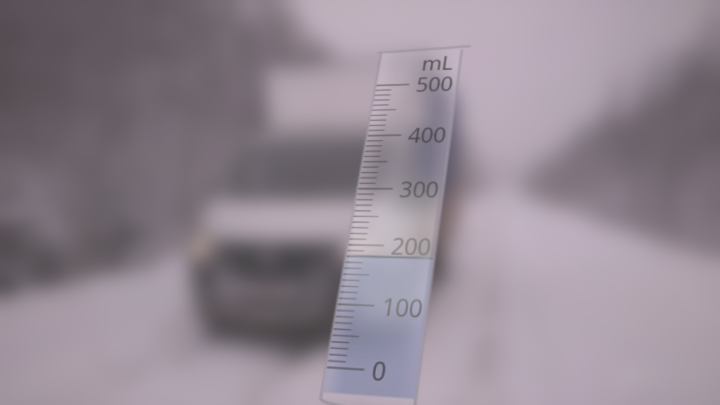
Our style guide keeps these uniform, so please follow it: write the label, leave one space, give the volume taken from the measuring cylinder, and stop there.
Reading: 180 mL
